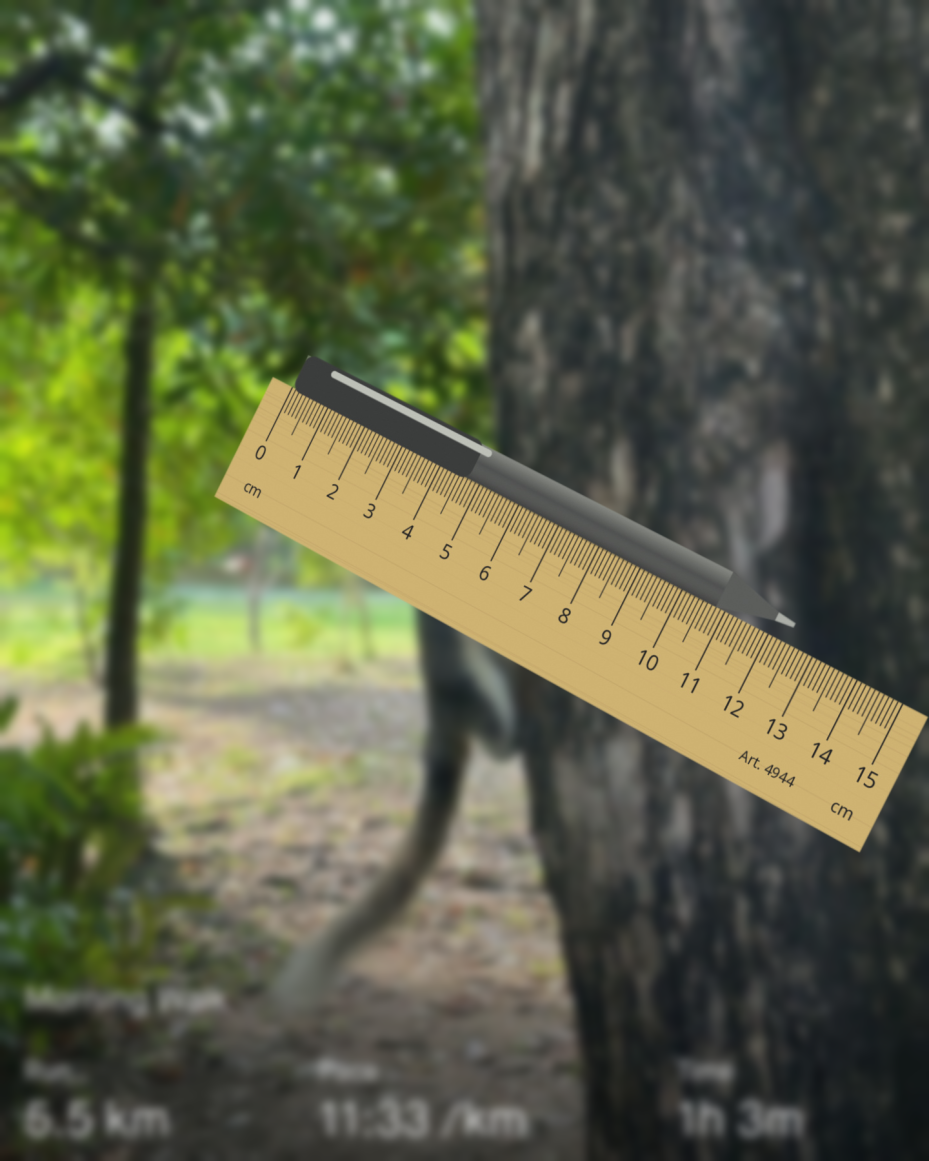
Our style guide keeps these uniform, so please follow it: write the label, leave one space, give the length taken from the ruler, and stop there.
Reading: 12.4 cm
